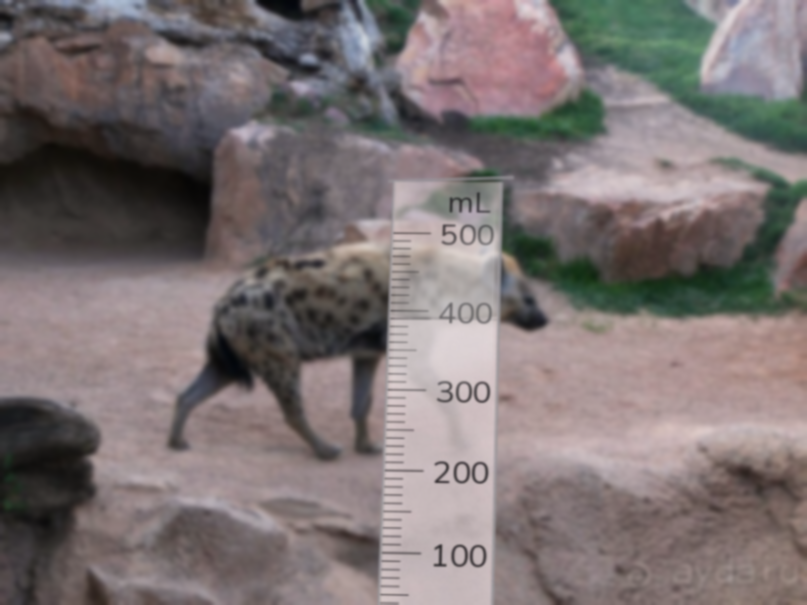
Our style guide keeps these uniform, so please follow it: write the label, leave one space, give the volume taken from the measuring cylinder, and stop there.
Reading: 390 mL
